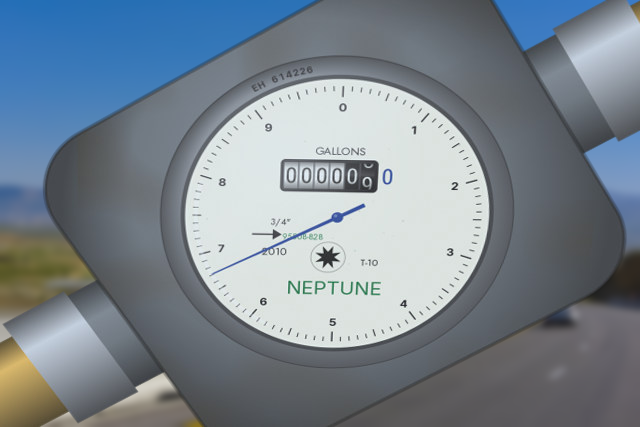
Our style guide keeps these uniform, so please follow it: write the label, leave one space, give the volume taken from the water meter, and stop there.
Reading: 86.7 gal
